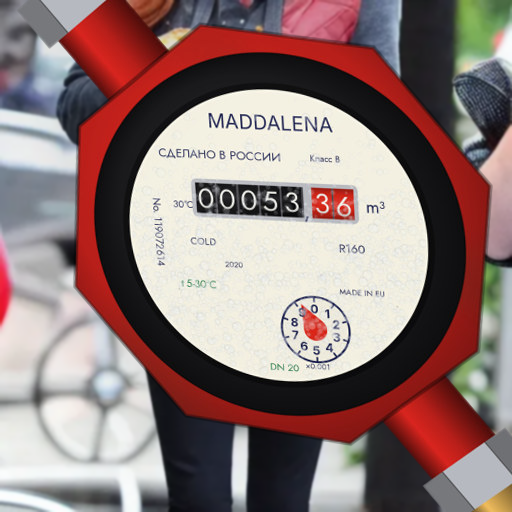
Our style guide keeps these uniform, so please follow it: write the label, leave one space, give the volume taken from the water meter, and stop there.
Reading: 53.359 m³
